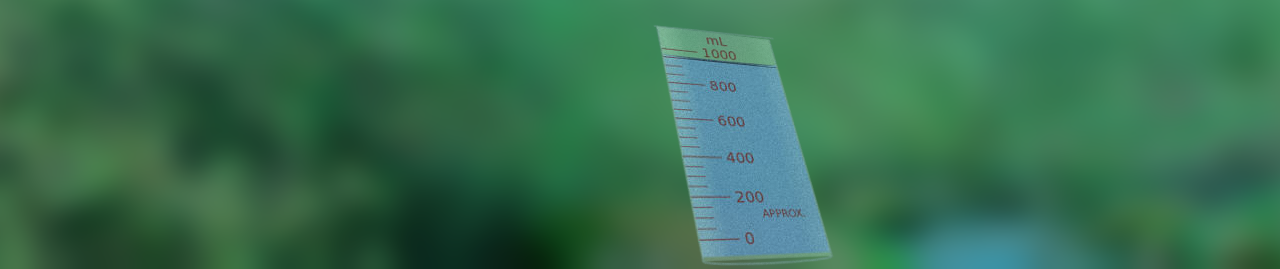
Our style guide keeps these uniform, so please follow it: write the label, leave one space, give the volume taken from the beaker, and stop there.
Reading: 950 mL
